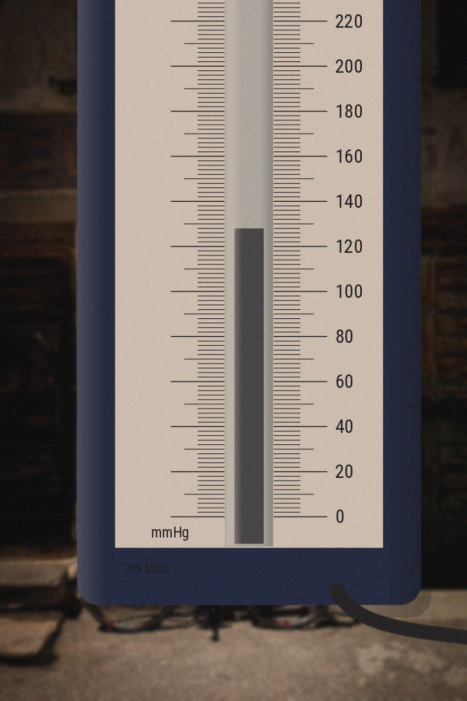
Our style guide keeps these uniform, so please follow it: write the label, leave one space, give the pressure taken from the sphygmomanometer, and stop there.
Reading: 128 mmHg
